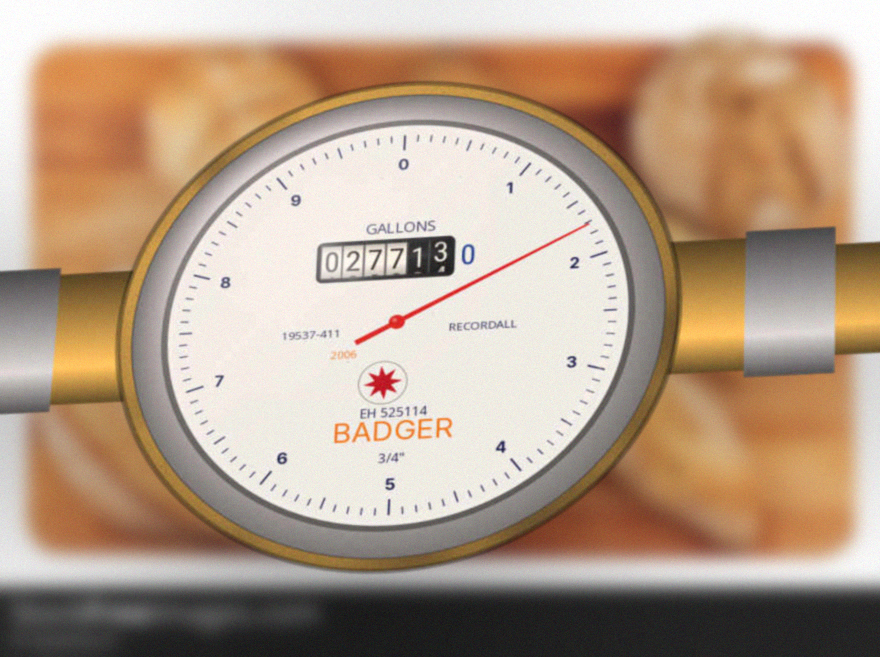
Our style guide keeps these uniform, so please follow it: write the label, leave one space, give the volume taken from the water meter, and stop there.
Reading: 277131.7 gal
